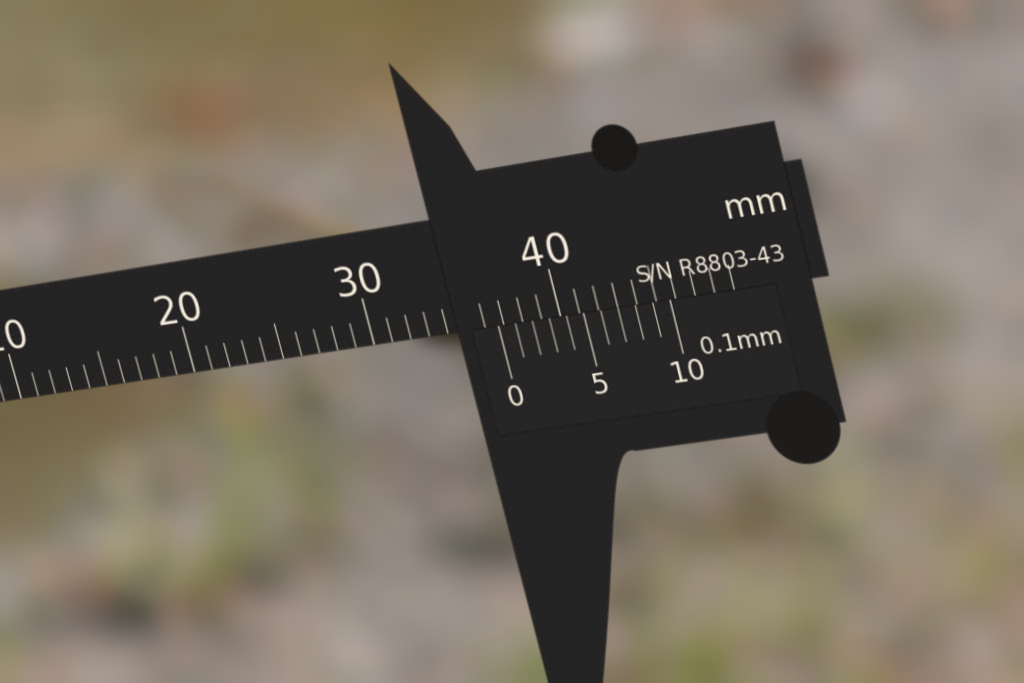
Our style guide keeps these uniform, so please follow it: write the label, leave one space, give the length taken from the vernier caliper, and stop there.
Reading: 36.7 mm
